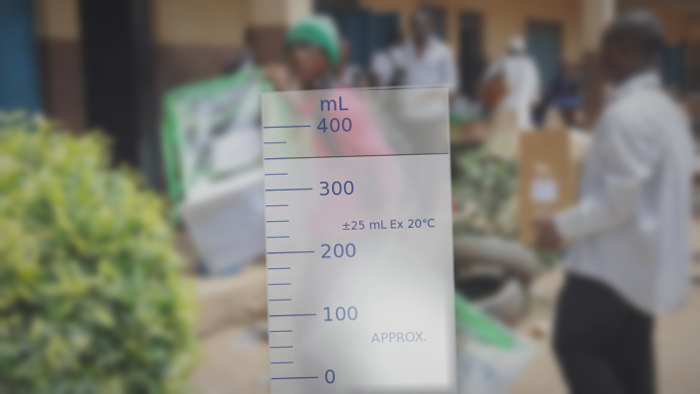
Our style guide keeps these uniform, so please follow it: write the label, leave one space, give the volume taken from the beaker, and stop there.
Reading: 350 mL
